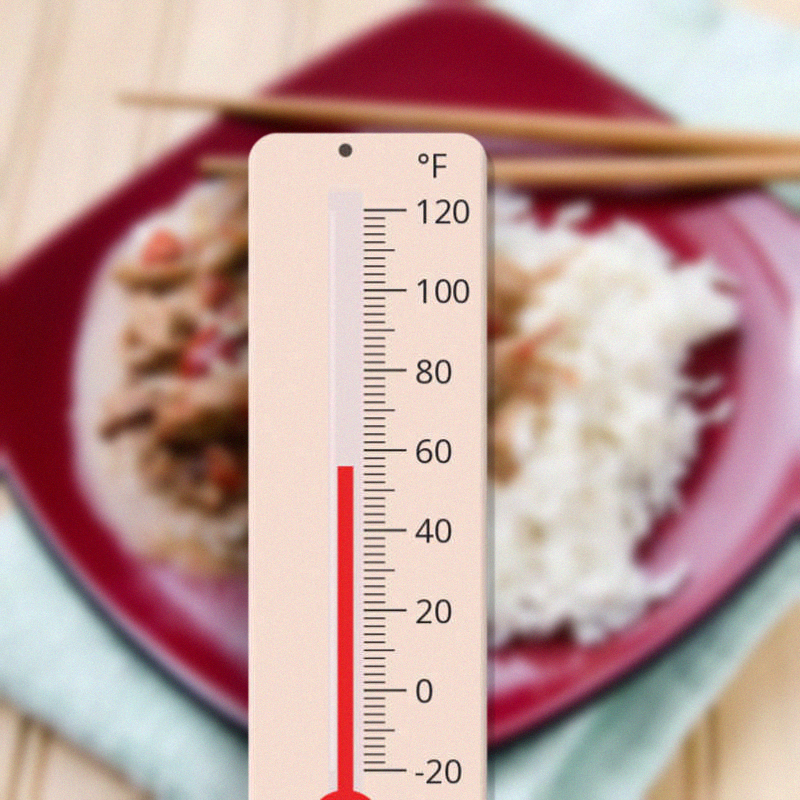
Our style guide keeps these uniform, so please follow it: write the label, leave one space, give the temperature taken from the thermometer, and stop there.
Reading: 56 °F
